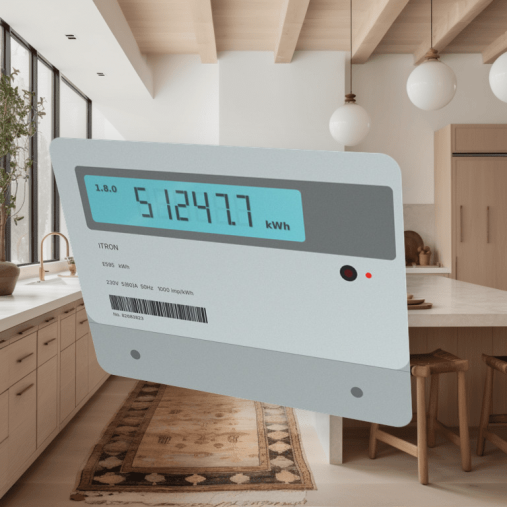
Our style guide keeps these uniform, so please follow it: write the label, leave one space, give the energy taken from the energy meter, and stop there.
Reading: 51247.7 kWh
